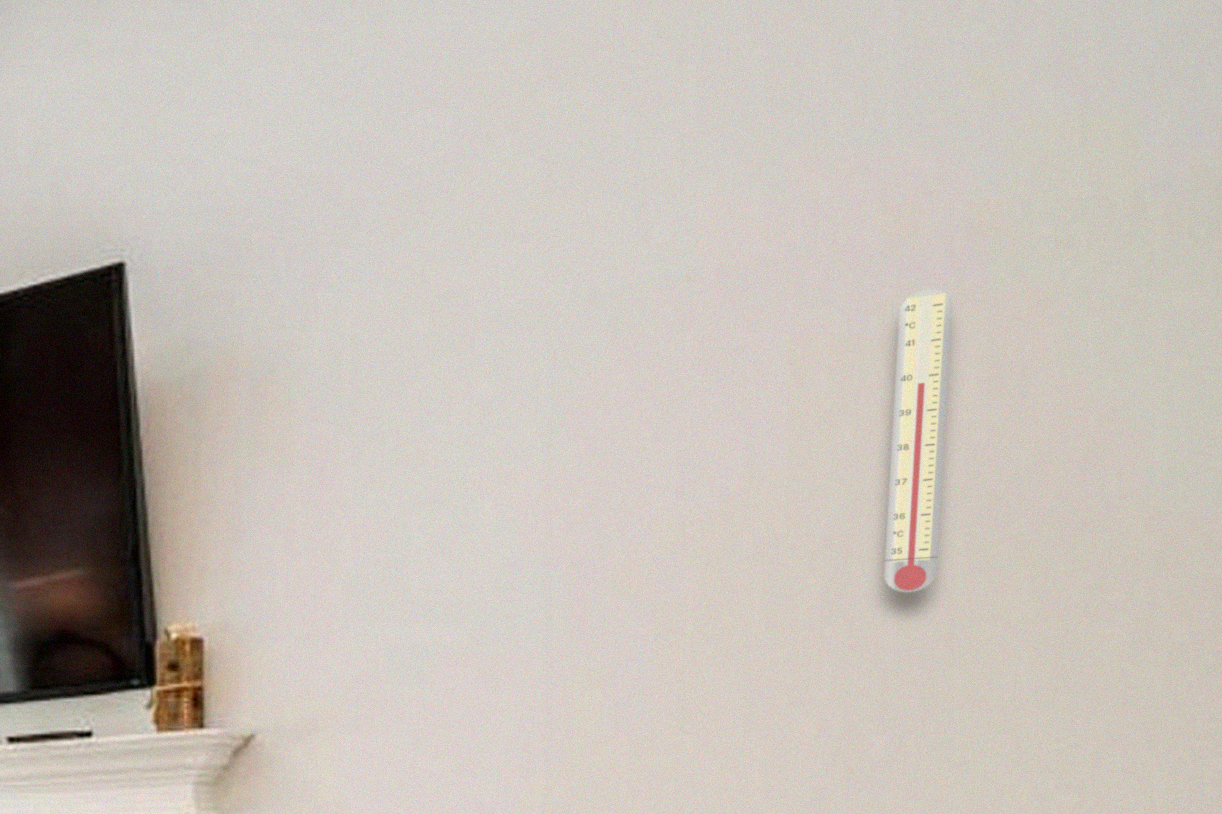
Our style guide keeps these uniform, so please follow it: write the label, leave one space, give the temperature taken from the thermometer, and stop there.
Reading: 39.8 °C
